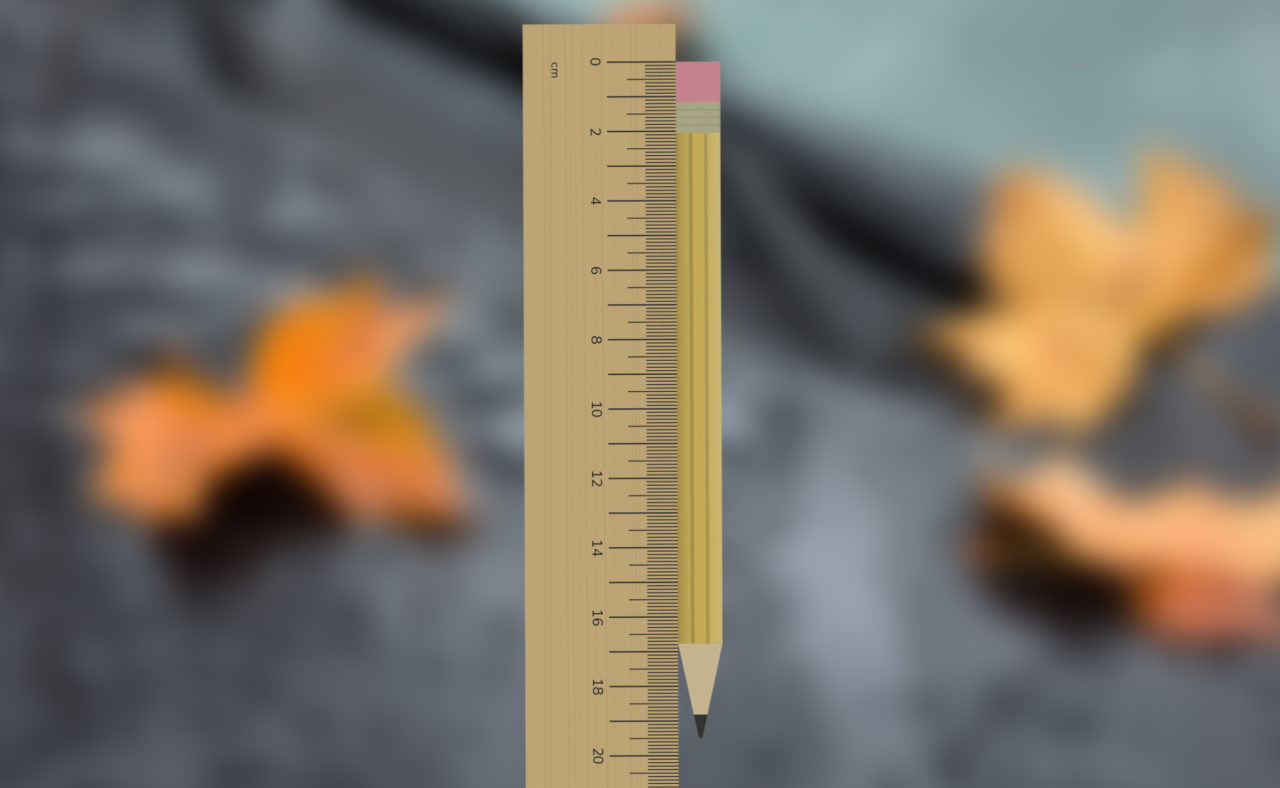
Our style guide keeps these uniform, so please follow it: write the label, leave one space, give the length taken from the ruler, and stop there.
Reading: 19.5 cm
